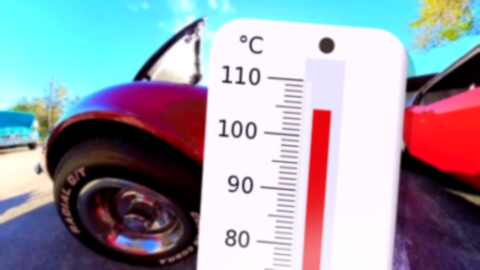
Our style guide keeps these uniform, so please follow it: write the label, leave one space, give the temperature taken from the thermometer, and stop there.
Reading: 105 °C
